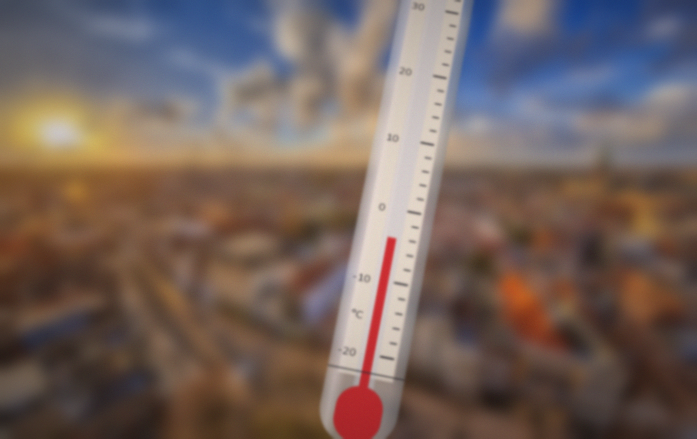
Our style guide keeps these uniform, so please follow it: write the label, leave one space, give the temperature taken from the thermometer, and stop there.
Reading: -4 °C
